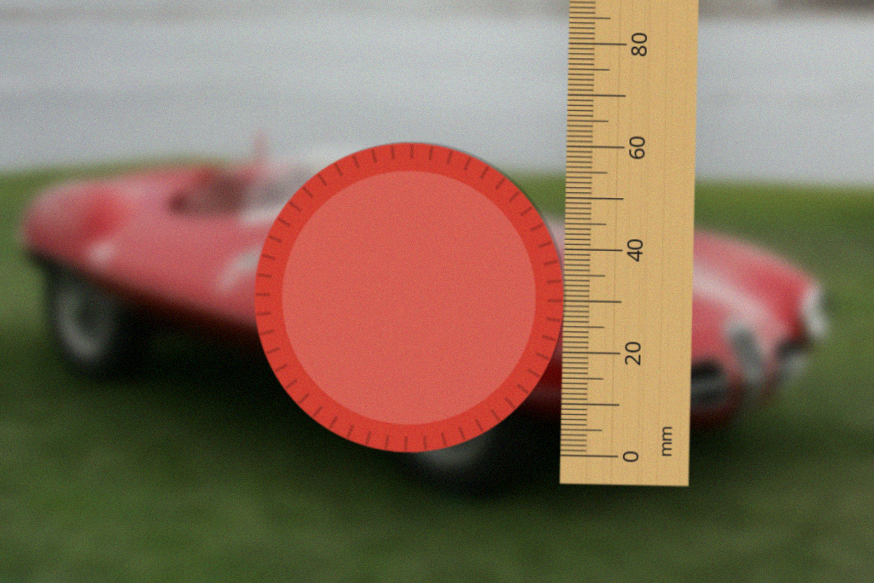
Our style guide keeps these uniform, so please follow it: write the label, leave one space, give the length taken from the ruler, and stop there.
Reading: 60 mm
